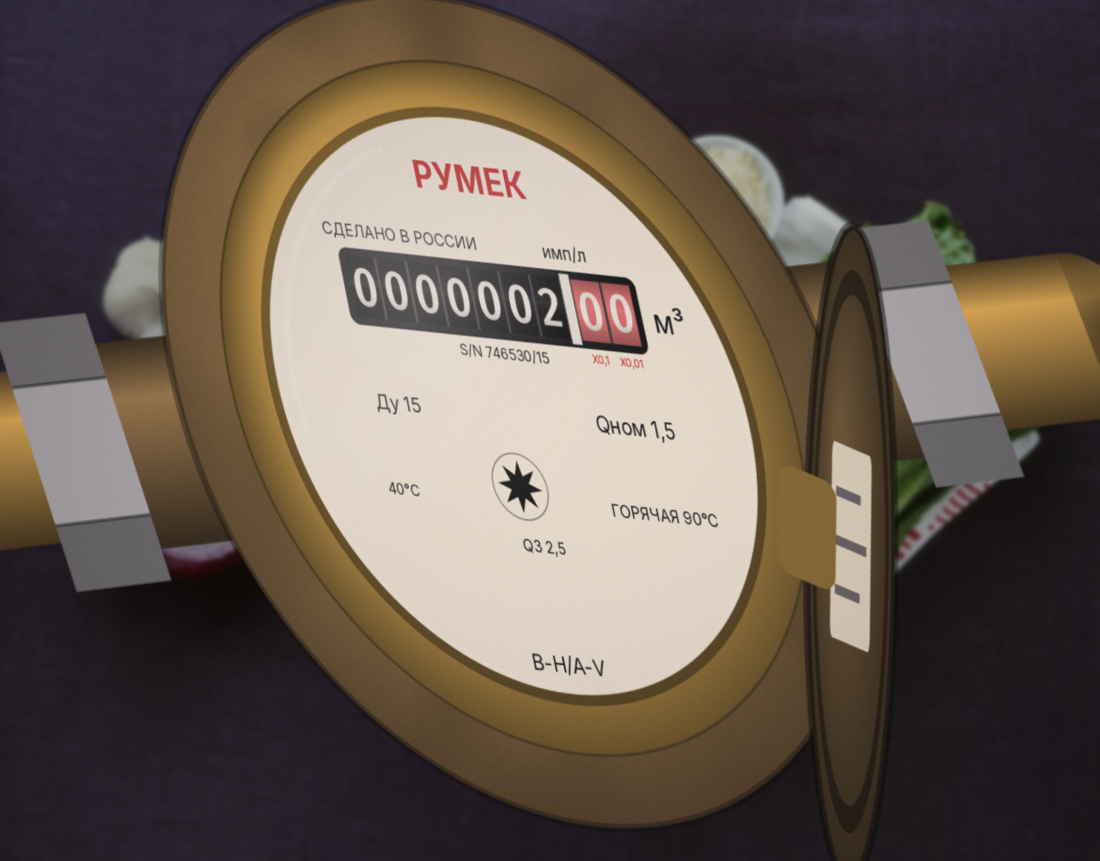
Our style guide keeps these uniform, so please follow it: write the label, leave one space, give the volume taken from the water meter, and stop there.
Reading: 2.00 m³
